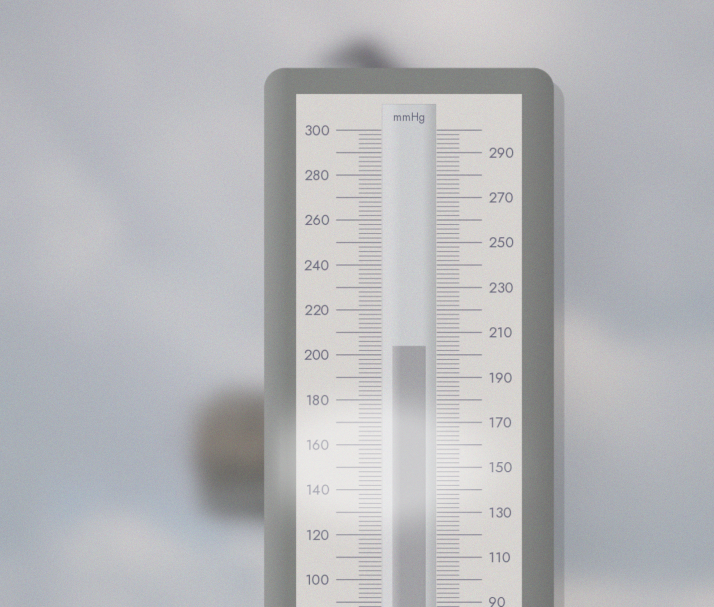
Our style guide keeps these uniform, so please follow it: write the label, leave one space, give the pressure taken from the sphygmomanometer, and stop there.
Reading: 204 mmHg
